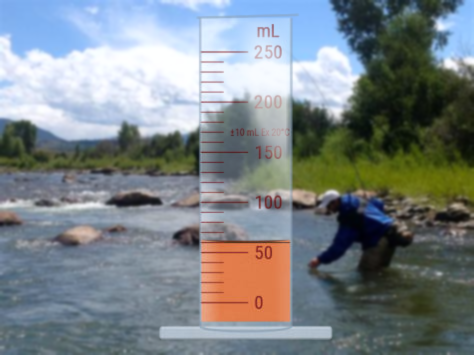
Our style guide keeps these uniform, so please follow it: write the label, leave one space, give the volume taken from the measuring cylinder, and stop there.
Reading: 60 mL
